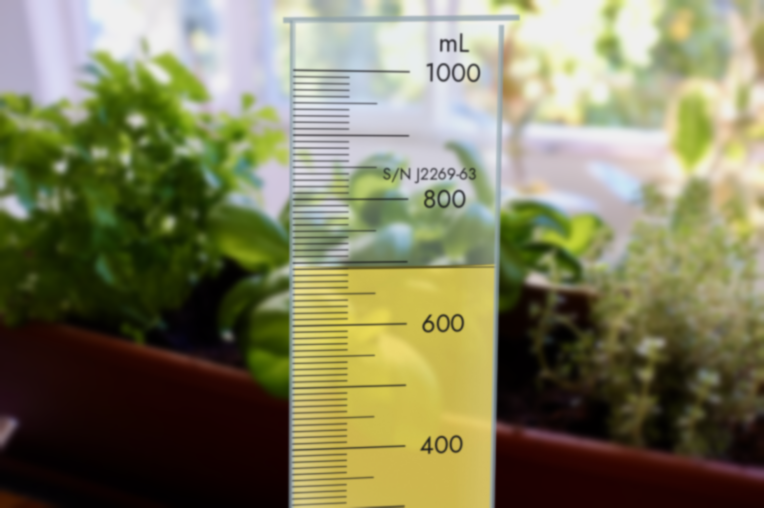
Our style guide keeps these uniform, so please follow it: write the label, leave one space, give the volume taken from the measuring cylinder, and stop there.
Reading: 690 mL
